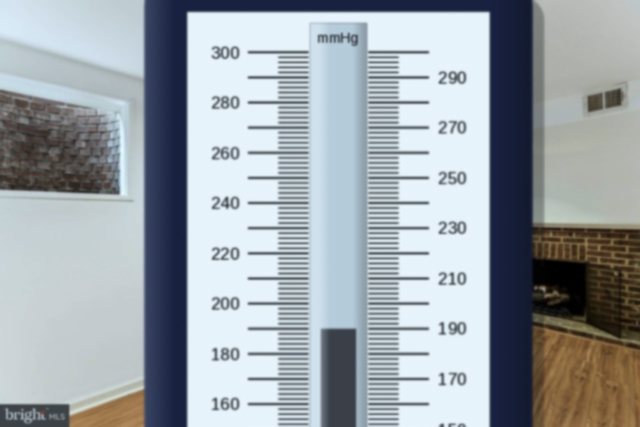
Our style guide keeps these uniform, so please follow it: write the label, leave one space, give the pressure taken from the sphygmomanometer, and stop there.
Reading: 190 mmHg
